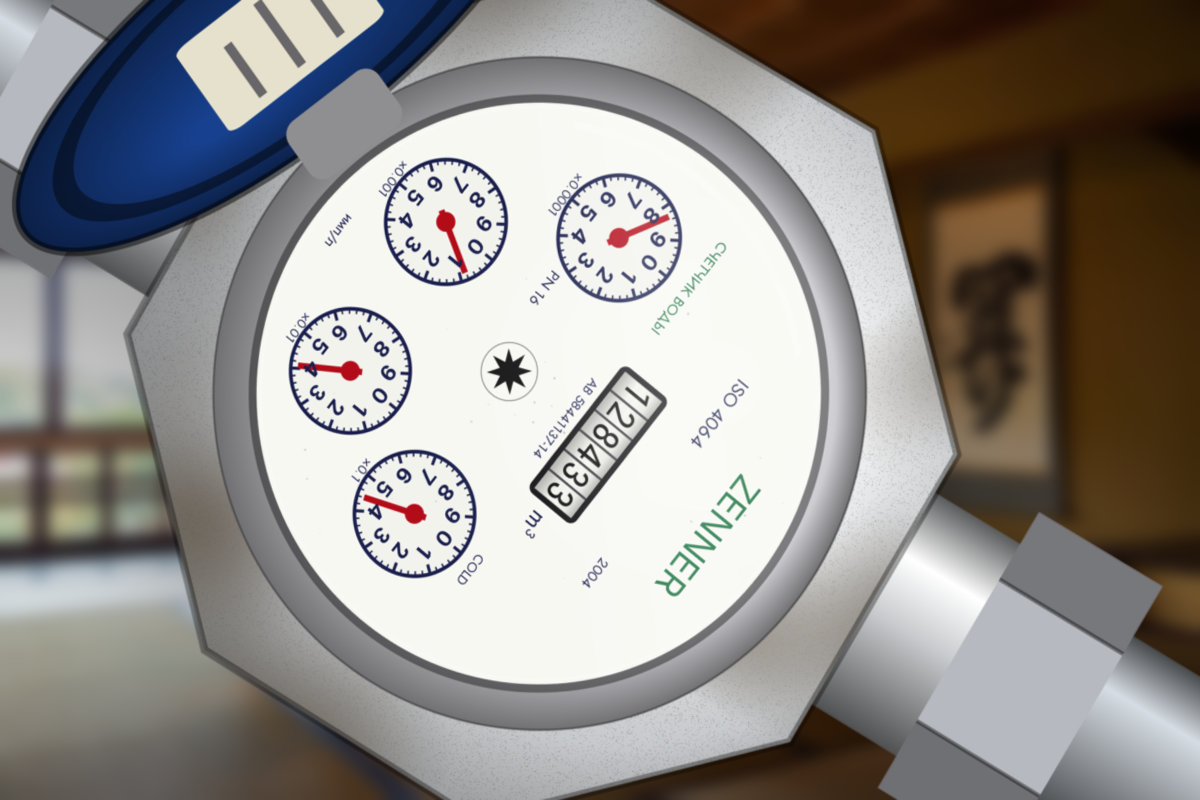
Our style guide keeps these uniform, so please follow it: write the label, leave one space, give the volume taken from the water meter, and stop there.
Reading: 128433.4408 m³
